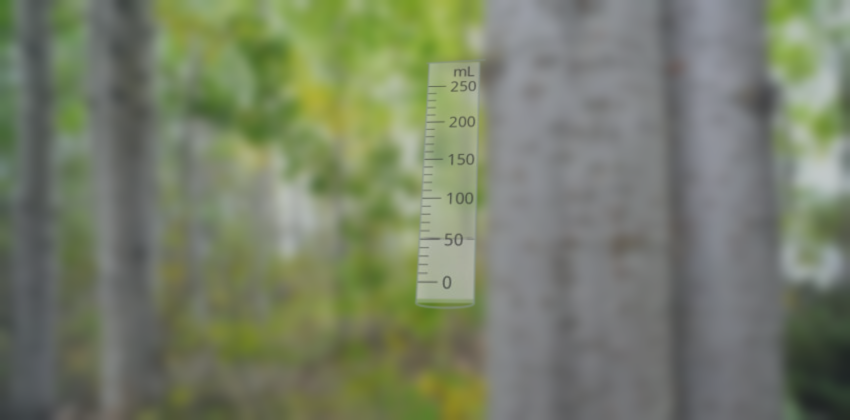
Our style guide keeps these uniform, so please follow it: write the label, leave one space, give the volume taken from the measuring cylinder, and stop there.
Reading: 50 mL
